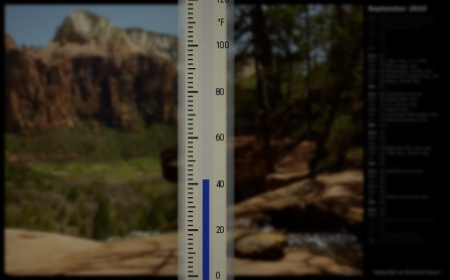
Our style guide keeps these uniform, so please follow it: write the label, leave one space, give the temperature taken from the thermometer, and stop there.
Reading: 42 °F
